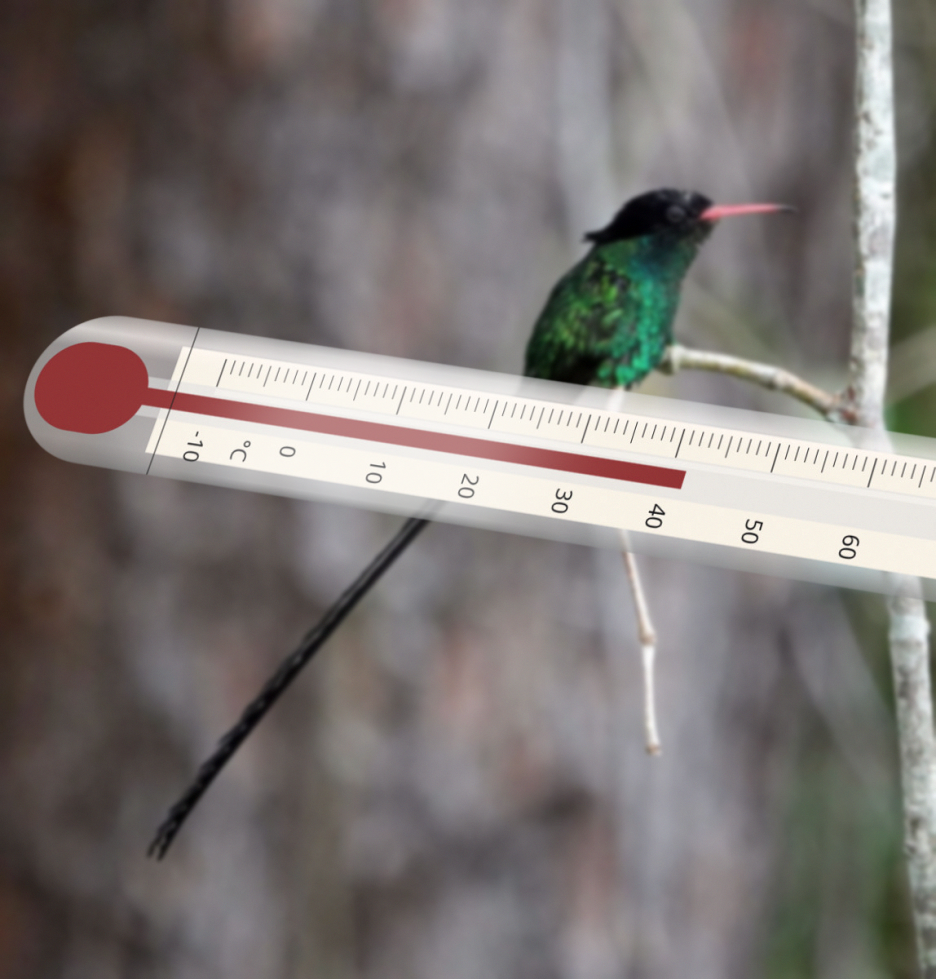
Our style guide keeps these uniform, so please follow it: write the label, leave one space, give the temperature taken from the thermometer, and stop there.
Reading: 41.5 °C
